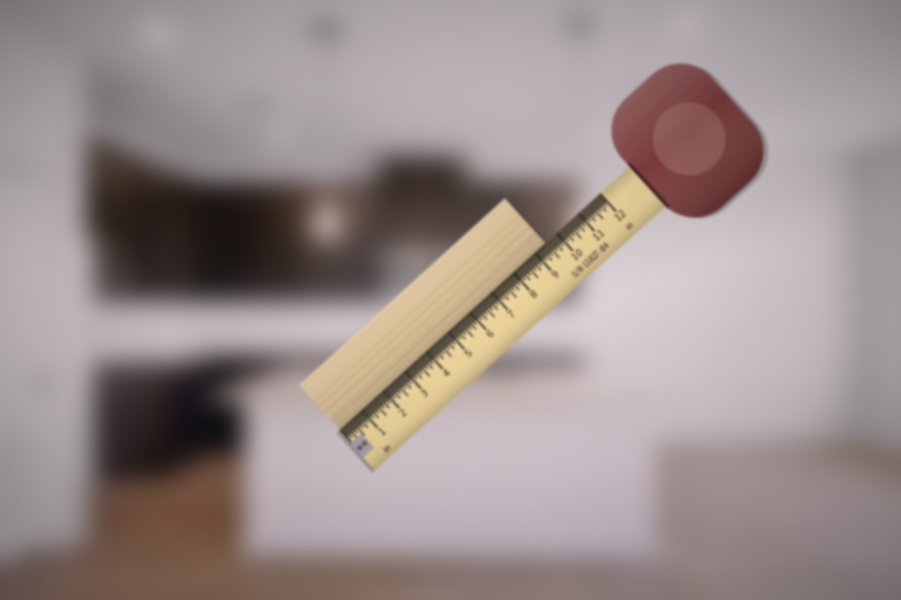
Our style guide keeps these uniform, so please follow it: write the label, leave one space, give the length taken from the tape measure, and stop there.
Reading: 9.5 in
